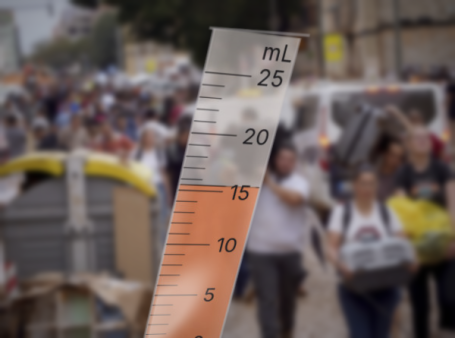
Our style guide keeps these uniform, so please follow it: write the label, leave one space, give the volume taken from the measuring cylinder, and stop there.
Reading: 15.5 mL
